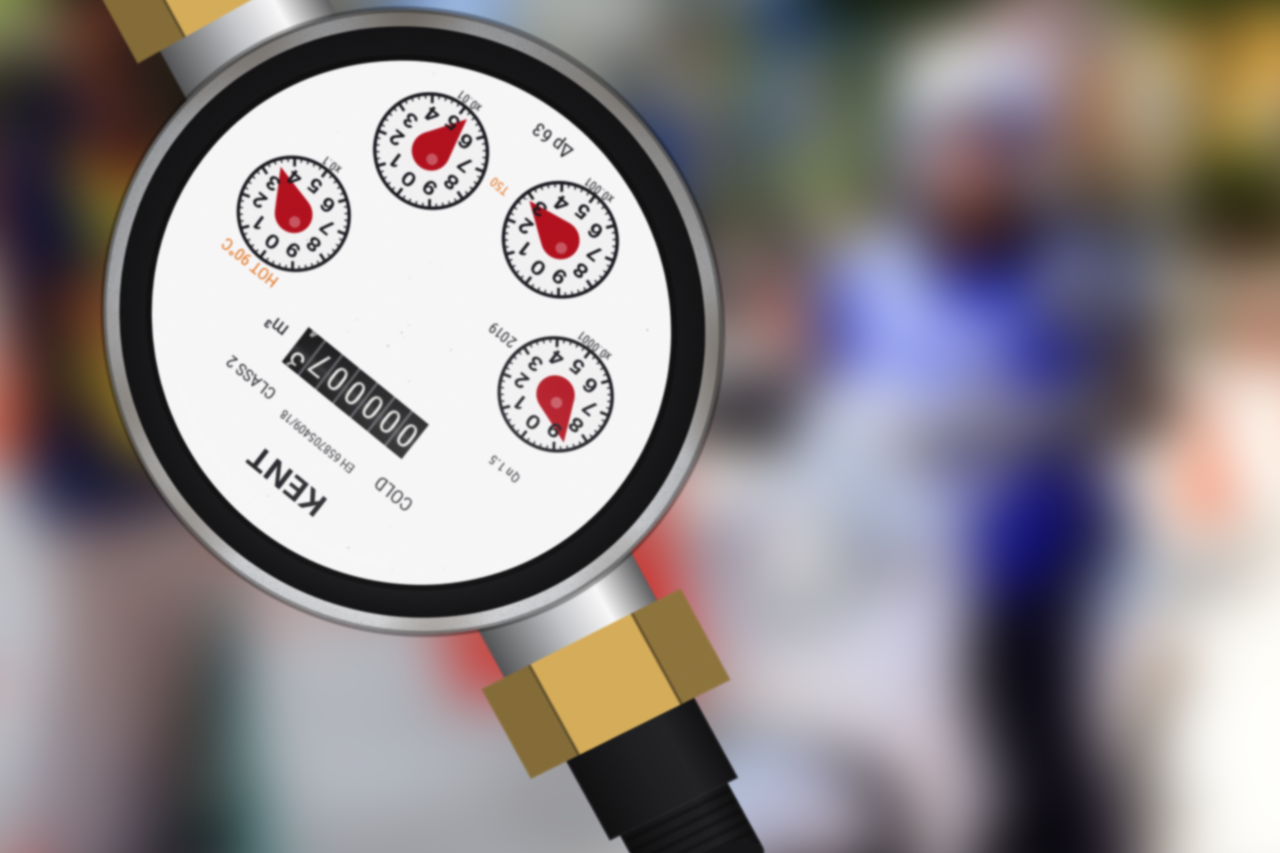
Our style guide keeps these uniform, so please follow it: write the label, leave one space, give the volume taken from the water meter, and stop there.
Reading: 73.3528 m³
